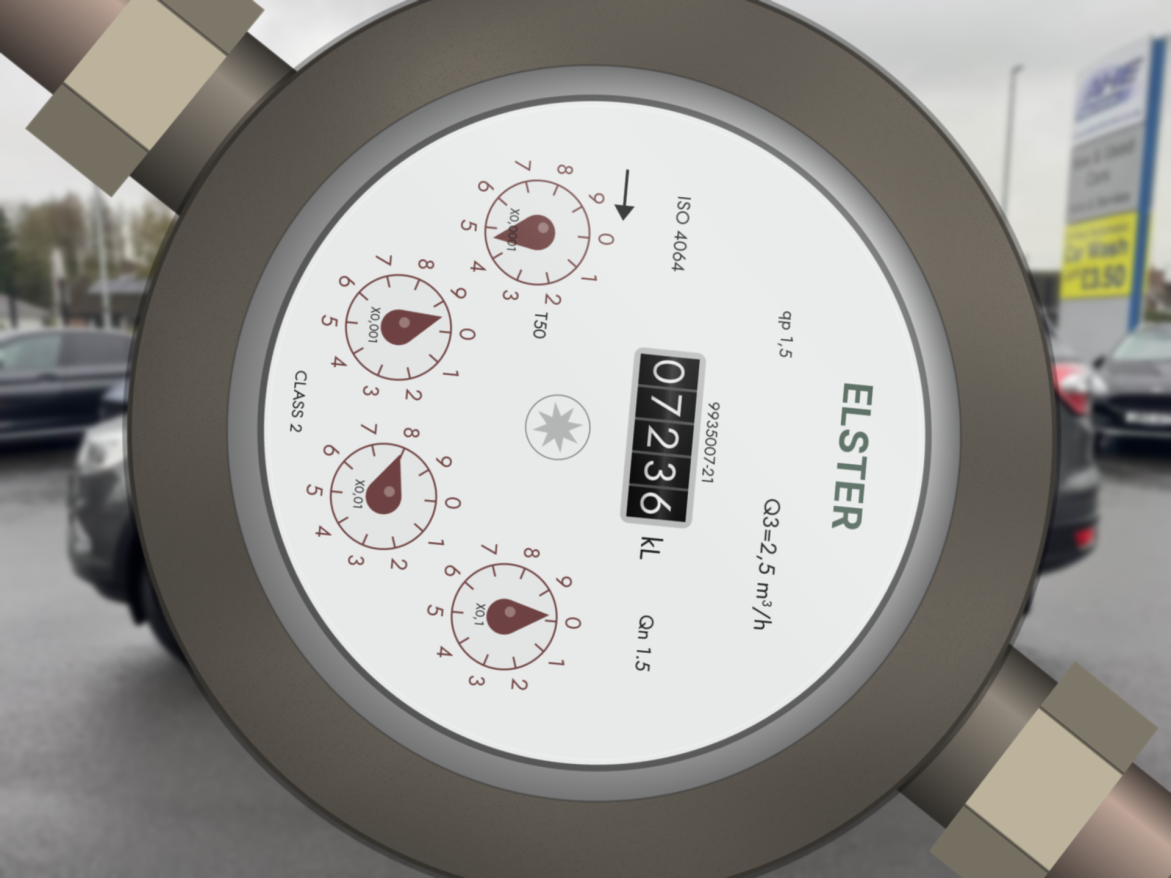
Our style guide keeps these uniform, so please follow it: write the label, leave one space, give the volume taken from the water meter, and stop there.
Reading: 7235.9794 kL
